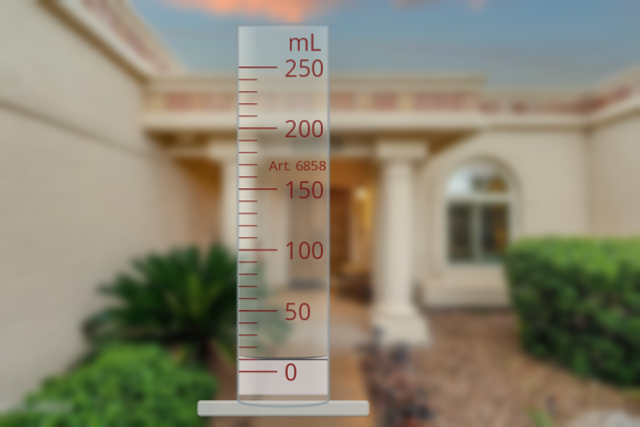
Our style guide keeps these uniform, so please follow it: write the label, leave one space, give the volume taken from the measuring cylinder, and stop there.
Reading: 10 mL
